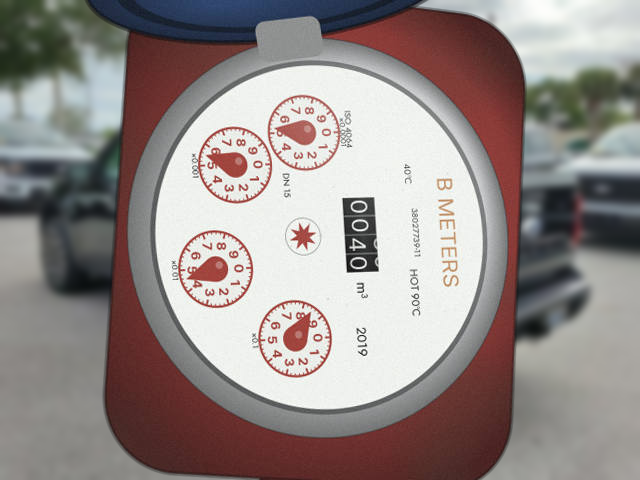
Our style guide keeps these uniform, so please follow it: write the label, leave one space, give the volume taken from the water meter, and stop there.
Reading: 39.8455 m³
